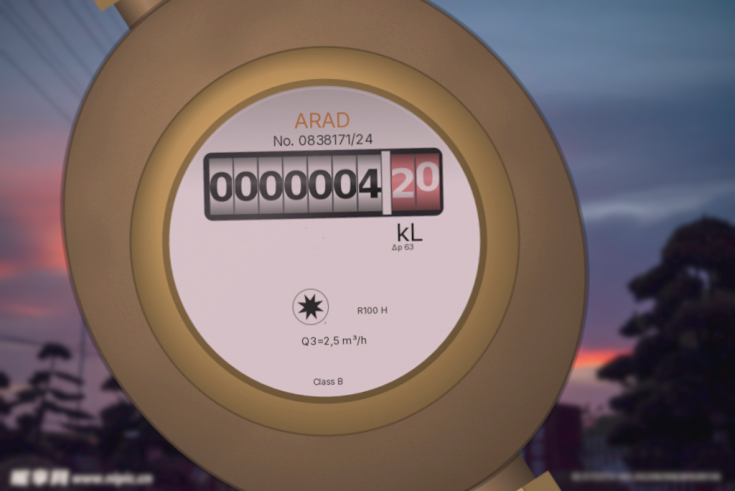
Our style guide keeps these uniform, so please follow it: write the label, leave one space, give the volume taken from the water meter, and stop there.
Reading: 4.20 kL
